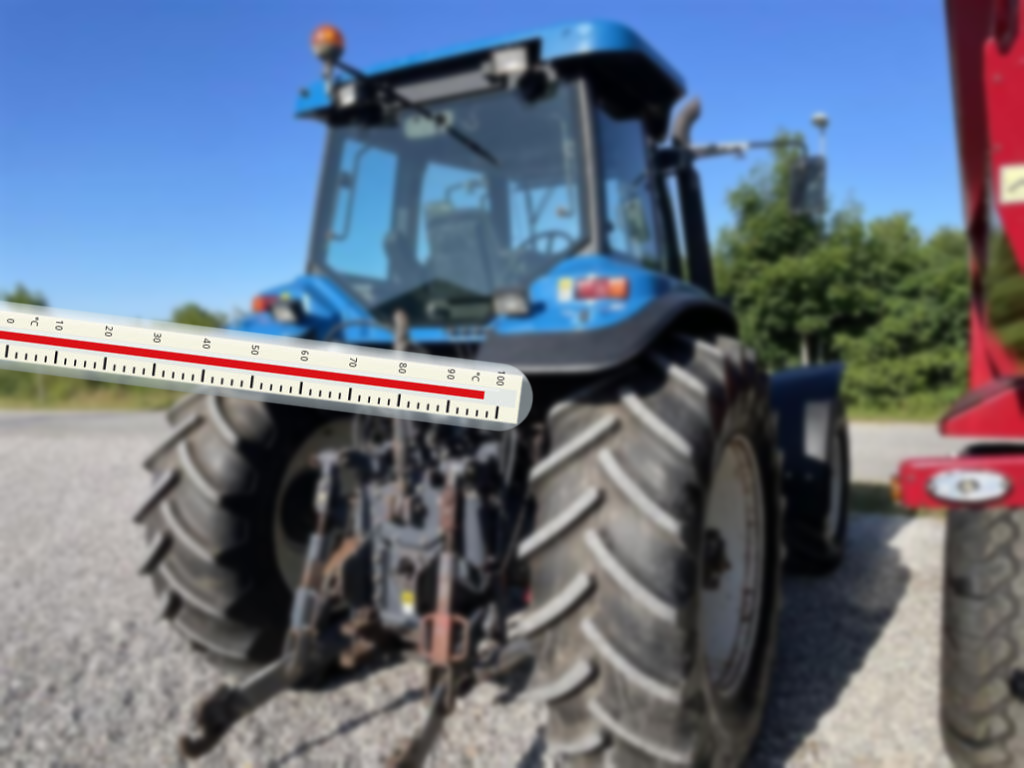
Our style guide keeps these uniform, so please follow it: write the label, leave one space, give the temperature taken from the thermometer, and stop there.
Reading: 97 °C
